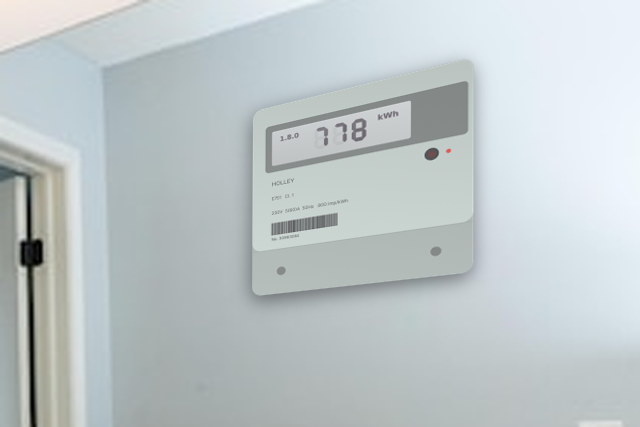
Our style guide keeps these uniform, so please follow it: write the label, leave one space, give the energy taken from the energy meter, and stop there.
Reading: 778 kWh
